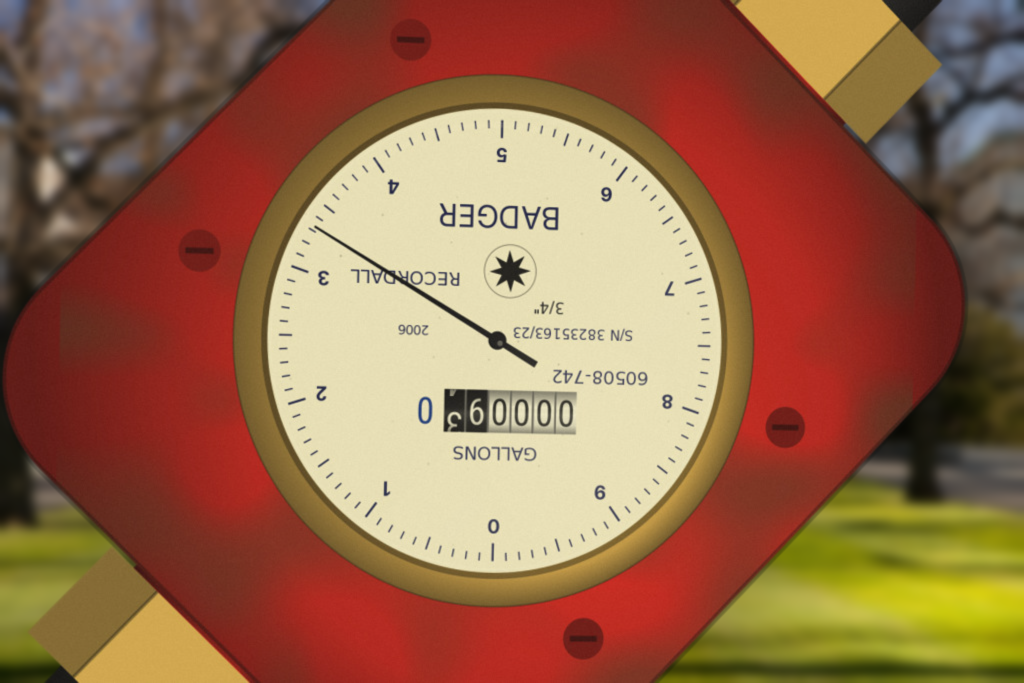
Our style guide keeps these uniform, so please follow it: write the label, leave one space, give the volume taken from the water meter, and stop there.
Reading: 933.3 gal
